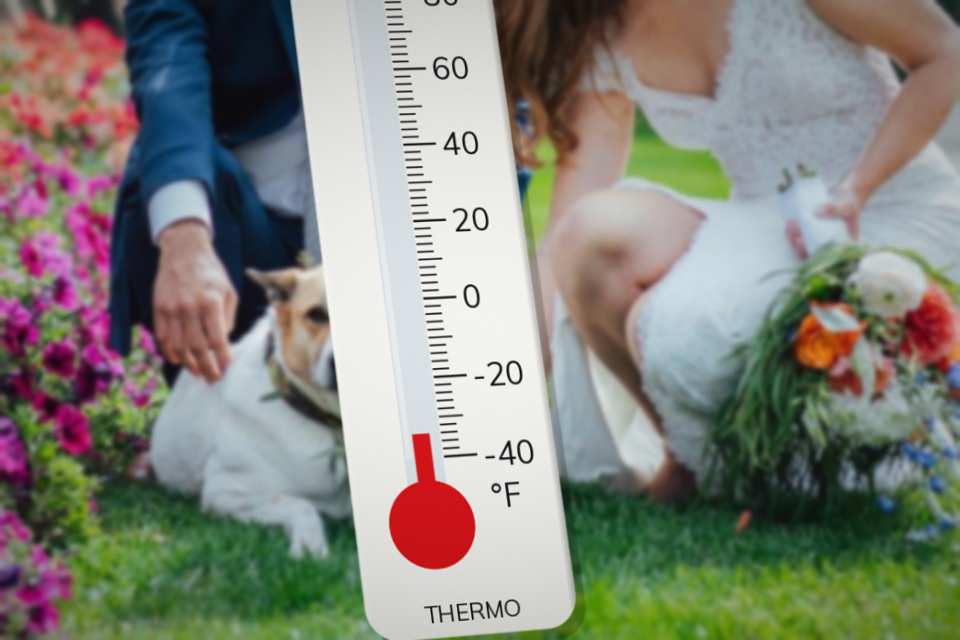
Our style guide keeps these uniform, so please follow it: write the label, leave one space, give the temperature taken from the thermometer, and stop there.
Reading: -34 °F
